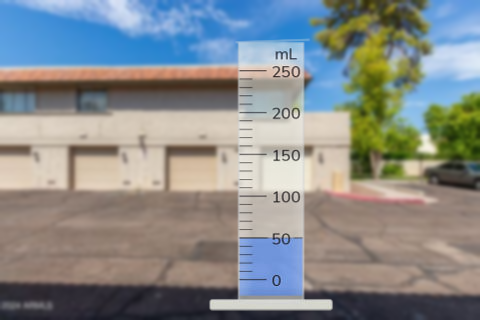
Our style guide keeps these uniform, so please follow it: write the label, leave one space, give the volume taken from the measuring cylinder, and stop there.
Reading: 50 mL
